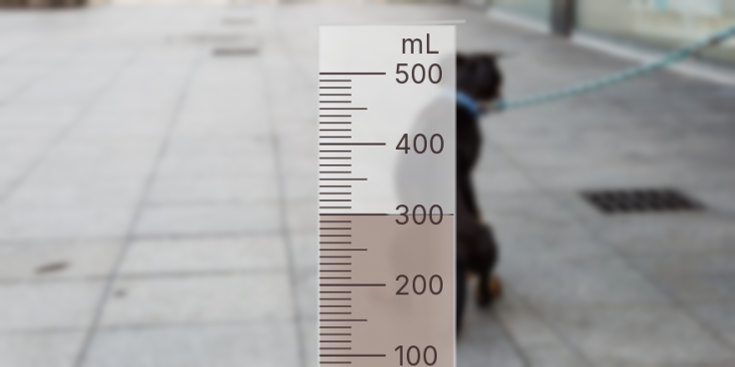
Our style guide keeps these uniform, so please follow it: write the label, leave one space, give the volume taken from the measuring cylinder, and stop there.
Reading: 300 mL
